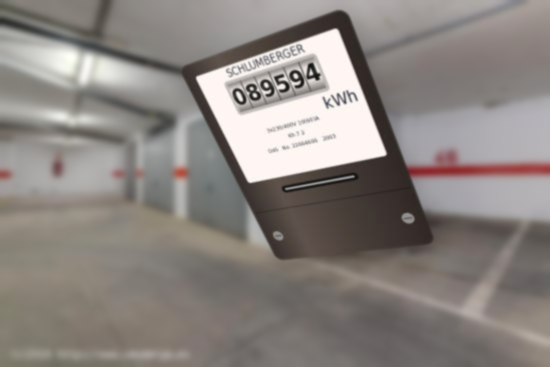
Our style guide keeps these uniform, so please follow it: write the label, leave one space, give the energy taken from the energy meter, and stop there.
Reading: 89594 kWh
